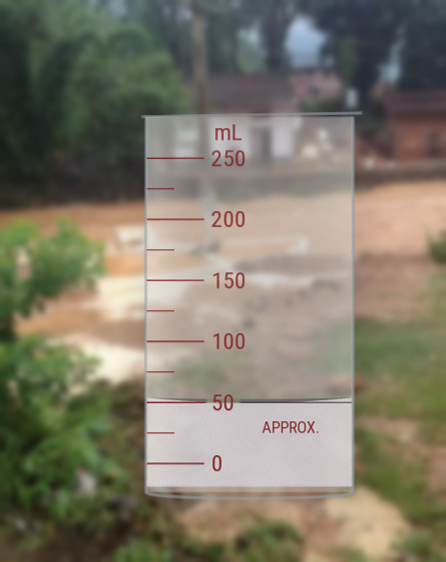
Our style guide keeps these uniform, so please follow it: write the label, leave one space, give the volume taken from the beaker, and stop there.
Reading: 50 mL
